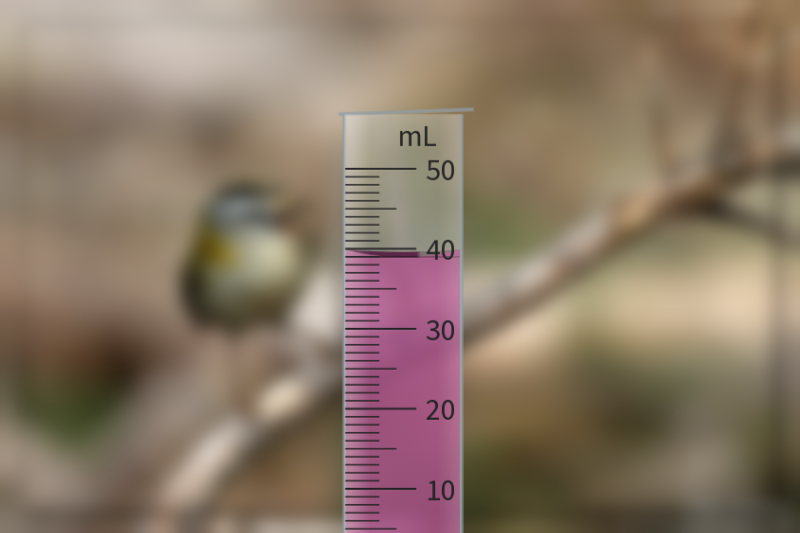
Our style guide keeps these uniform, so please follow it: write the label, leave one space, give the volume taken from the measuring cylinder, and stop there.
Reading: 39 mL
